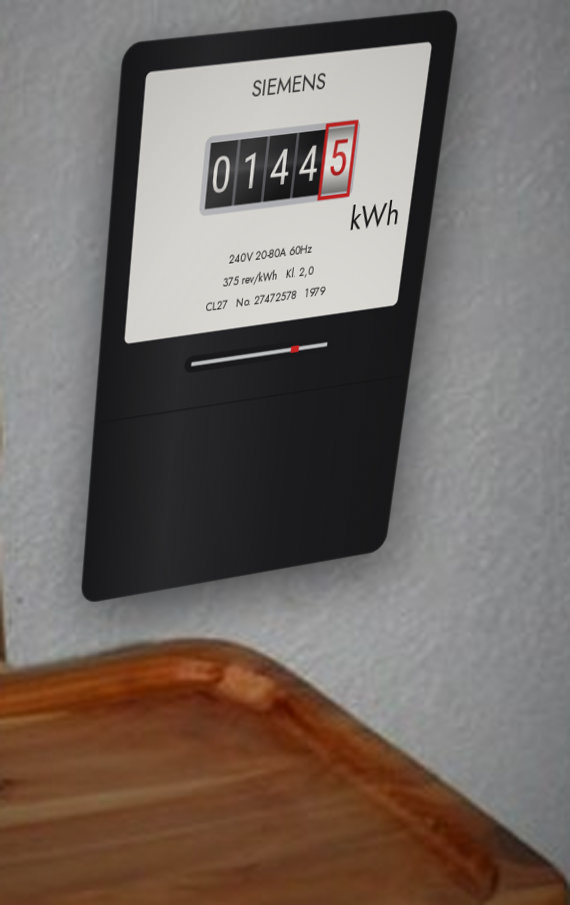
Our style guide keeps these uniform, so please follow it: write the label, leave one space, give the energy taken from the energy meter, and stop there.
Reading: 144.5 kWh
